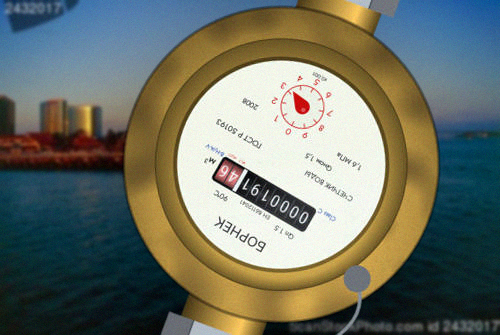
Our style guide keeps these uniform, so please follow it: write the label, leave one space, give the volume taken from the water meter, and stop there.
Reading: 191.463 m³
